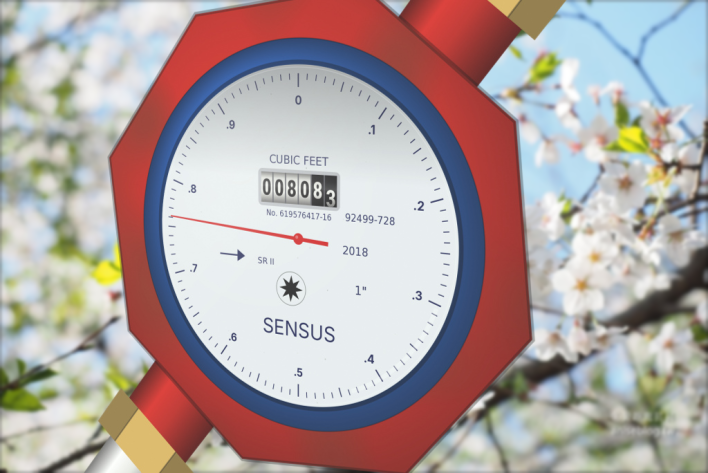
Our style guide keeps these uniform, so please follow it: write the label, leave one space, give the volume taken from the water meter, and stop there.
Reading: 8082.76 ft³
